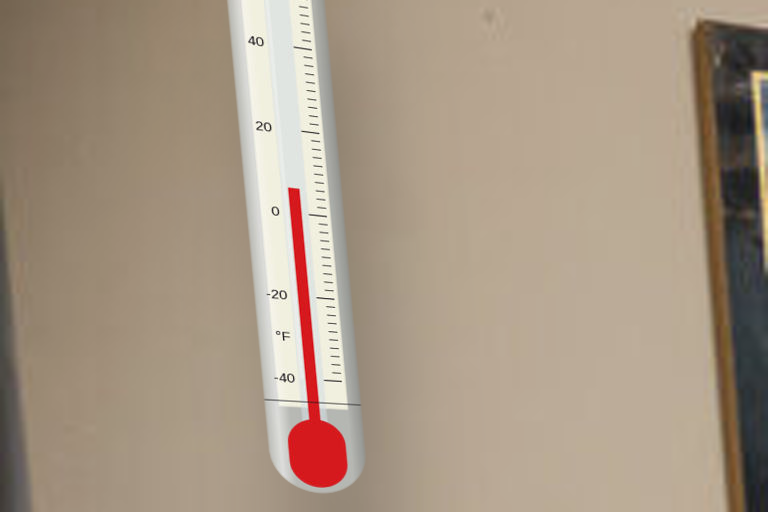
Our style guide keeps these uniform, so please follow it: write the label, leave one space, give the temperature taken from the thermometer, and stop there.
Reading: 6 °F
